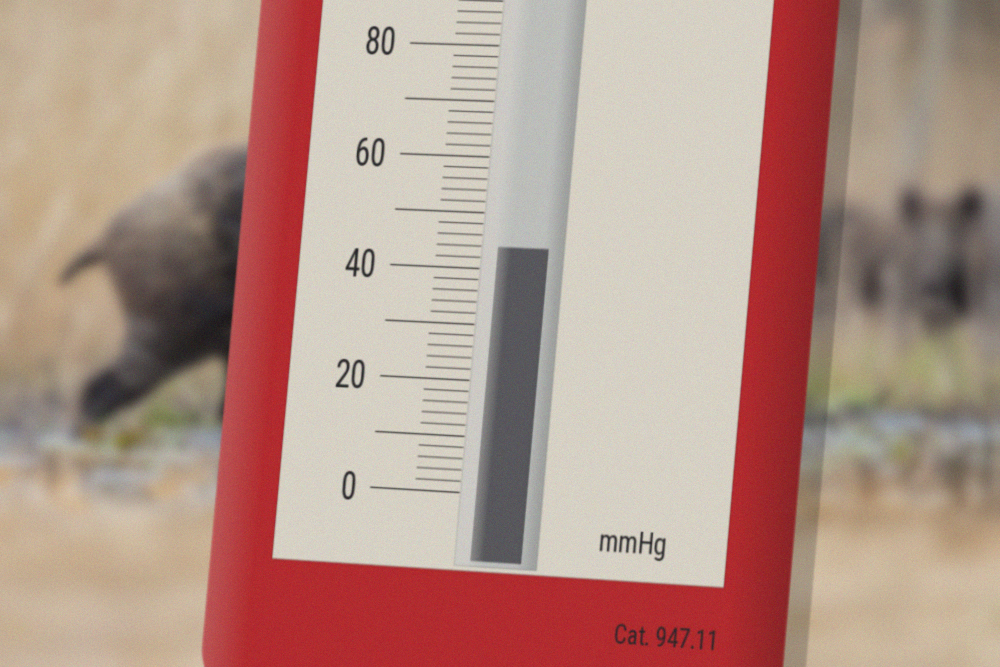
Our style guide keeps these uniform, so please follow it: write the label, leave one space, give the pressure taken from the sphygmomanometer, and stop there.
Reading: 44 mmHg
